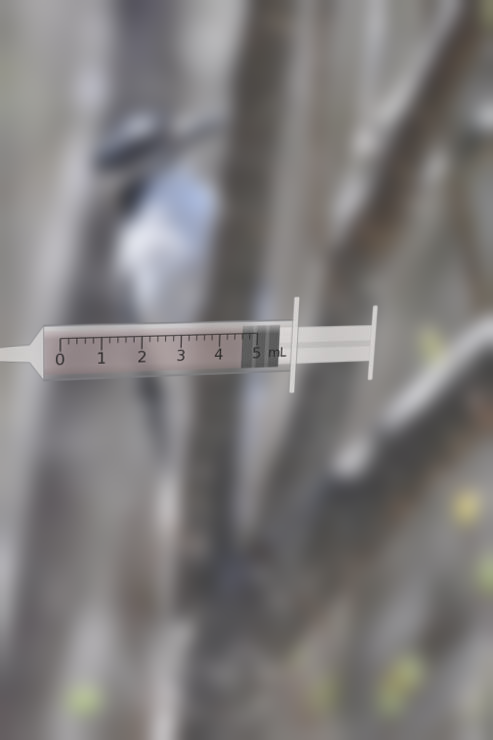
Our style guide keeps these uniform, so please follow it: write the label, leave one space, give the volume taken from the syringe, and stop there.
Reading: 4.6 mL
